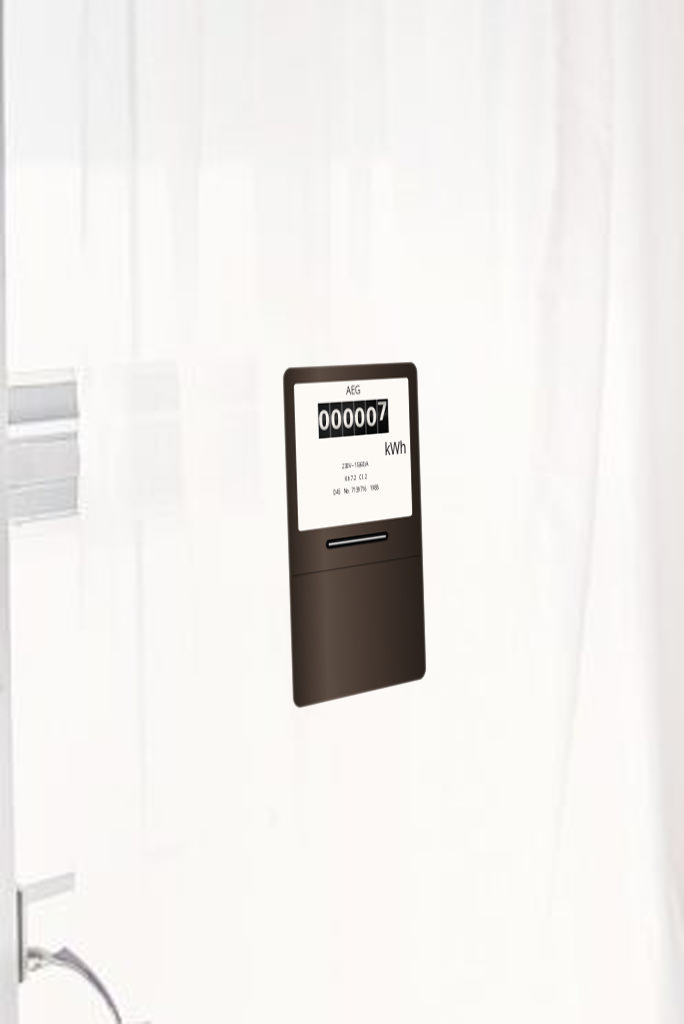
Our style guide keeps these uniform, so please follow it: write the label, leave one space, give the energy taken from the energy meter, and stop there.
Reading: 7 kWh
